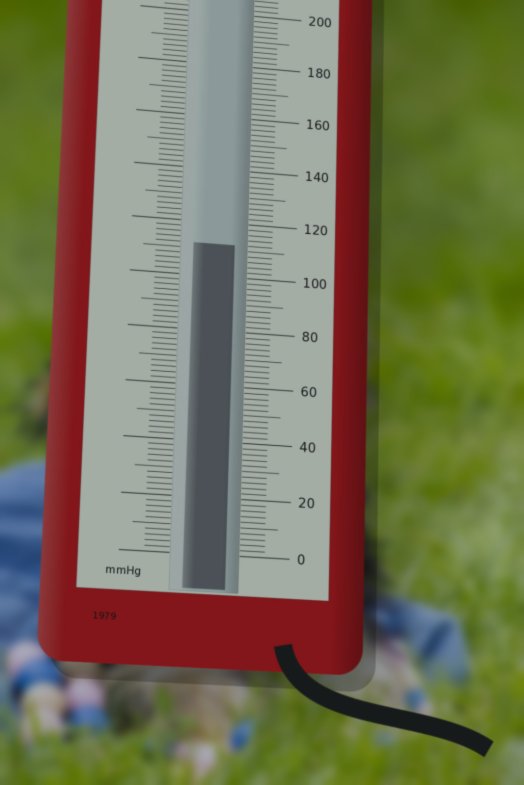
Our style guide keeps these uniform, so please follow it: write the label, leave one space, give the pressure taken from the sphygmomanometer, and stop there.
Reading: 112 mmHg
